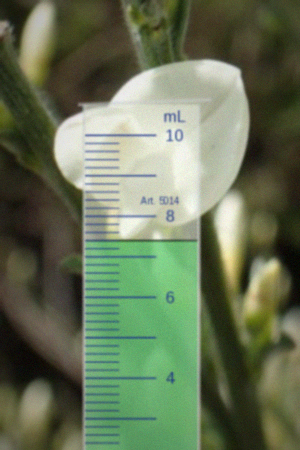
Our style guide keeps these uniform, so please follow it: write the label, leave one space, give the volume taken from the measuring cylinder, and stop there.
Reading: 7.4 mL
